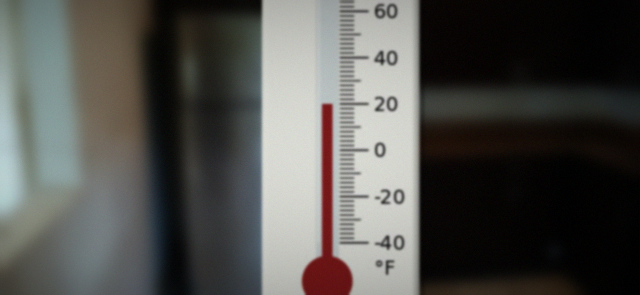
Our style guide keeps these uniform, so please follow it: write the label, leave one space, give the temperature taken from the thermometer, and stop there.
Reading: 20 °F
